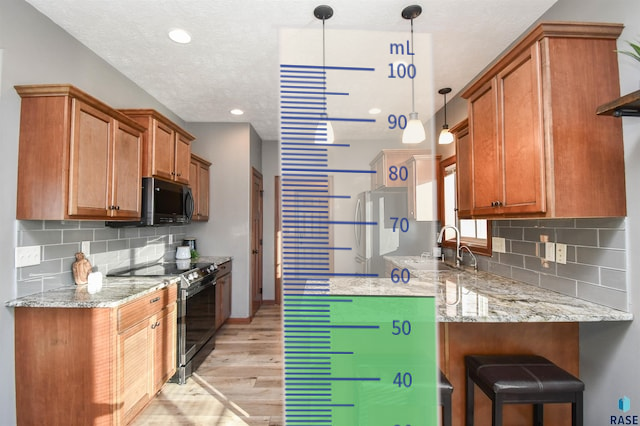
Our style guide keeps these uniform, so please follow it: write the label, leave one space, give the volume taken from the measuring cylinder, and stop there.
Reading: 56 mL
